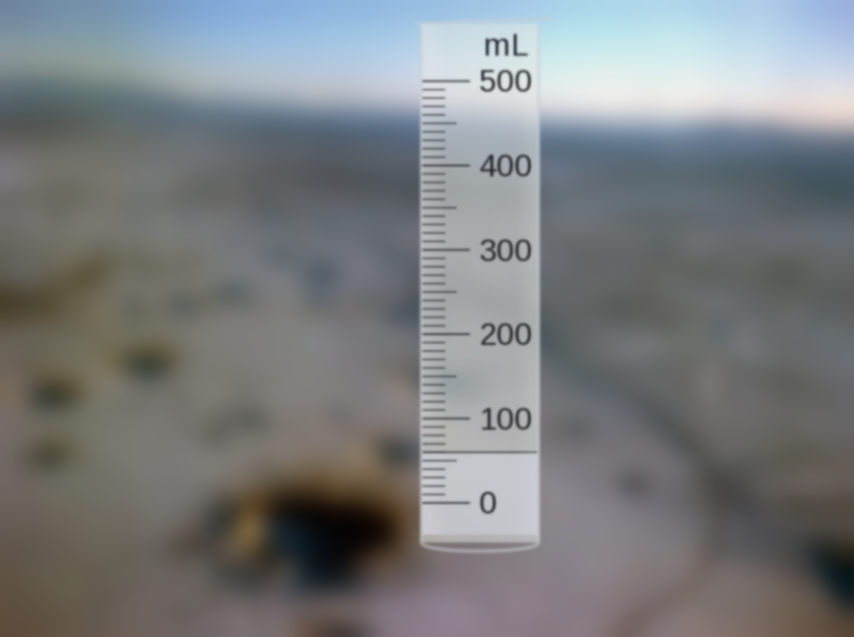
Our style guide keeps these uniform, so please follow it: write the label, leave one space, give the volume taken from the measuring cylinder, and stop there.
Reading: 60 mL
